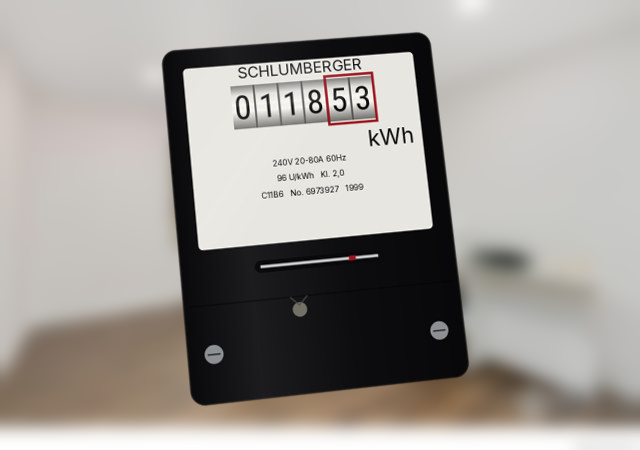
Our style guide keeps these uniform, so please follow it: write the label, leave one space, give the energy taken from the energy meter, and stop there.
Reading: 118.53 kWh
